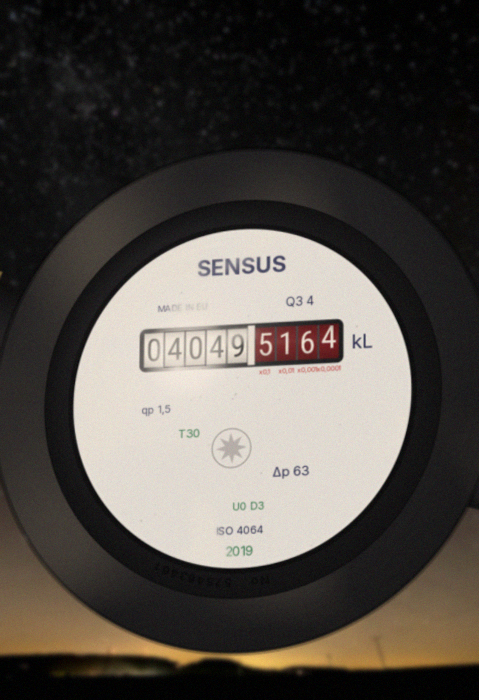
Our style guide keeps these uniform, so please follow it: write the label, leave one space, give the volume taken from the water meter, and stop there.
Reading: 4049.5164 kL
